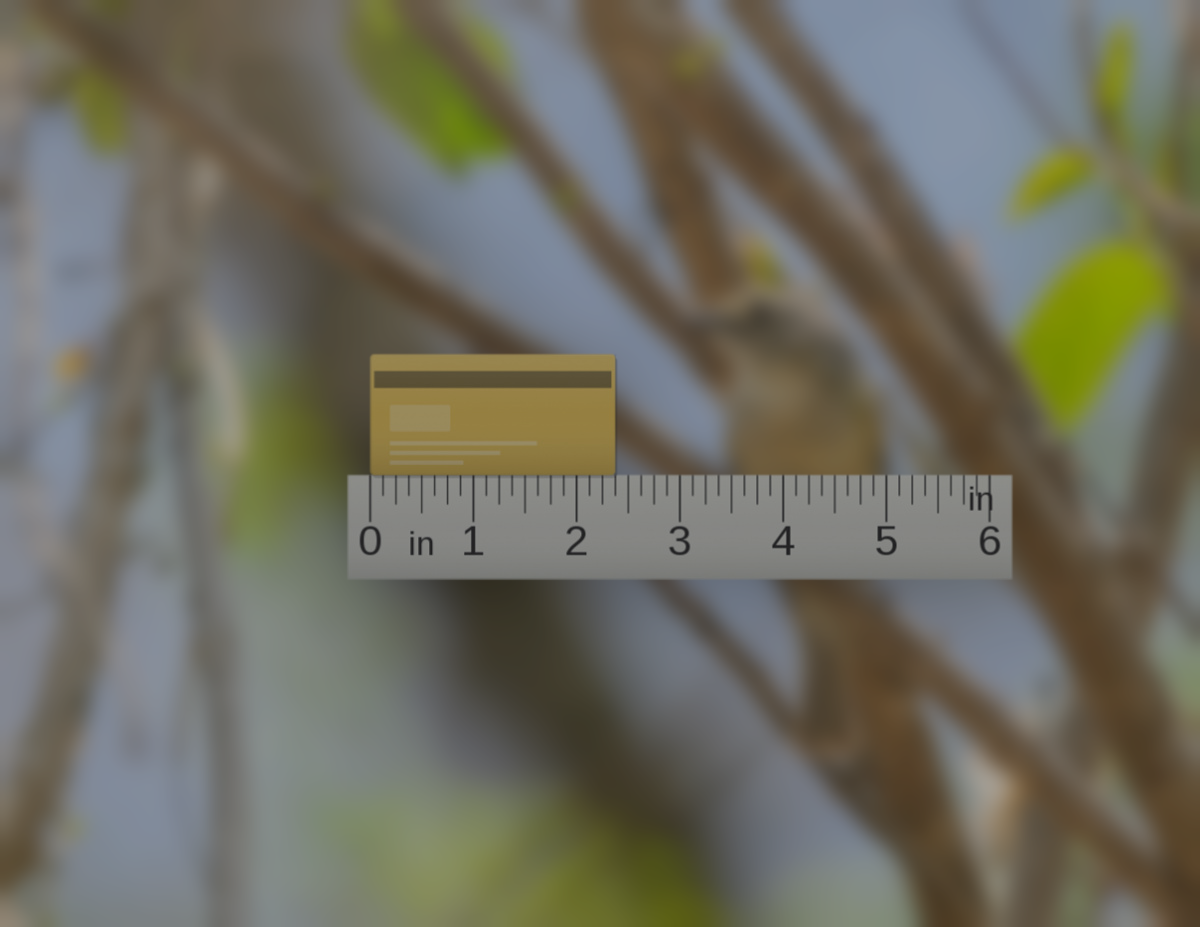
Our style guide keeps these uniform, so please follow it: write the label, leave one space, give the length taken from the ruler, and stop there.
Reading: 2.375 in
